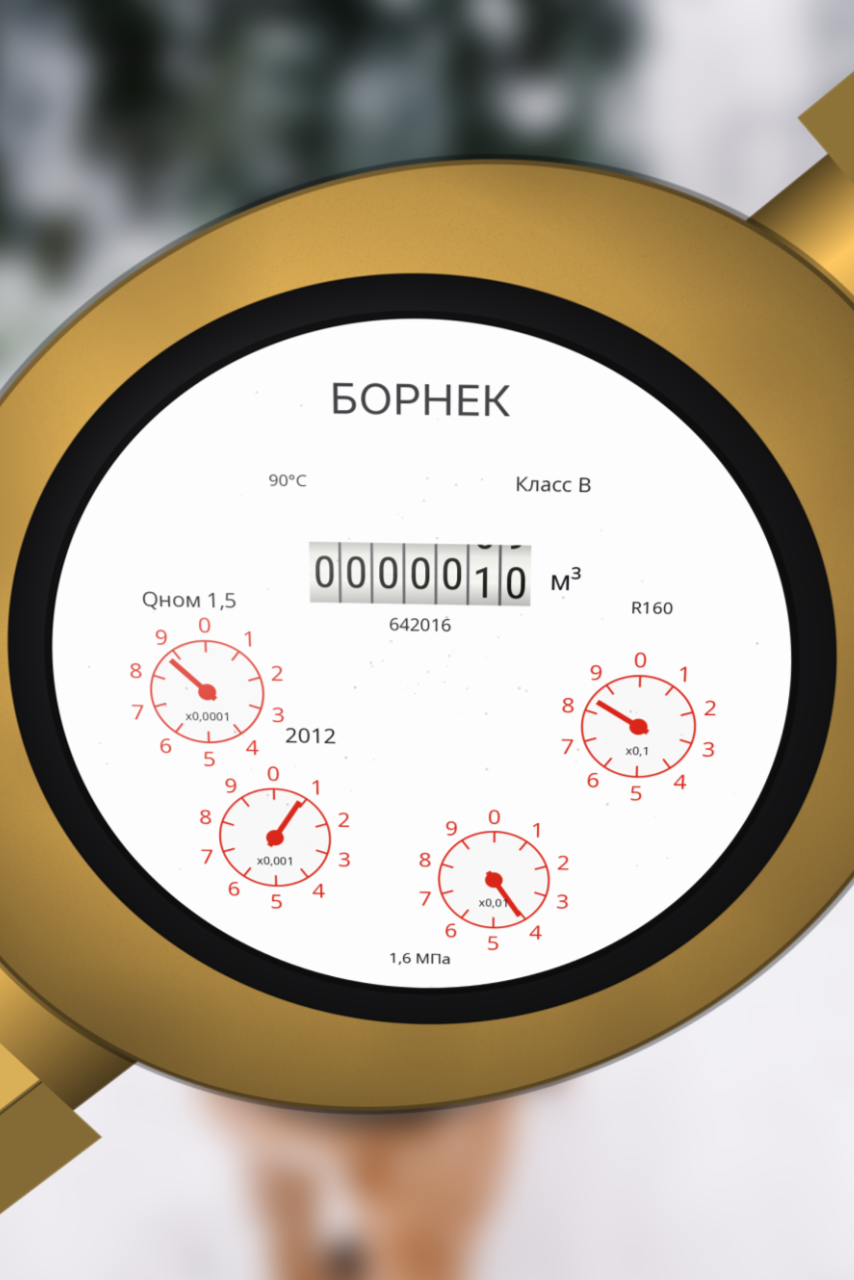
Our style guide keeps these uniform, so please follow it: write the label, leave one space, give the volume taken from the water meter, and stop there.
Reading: 9.8408 m³
